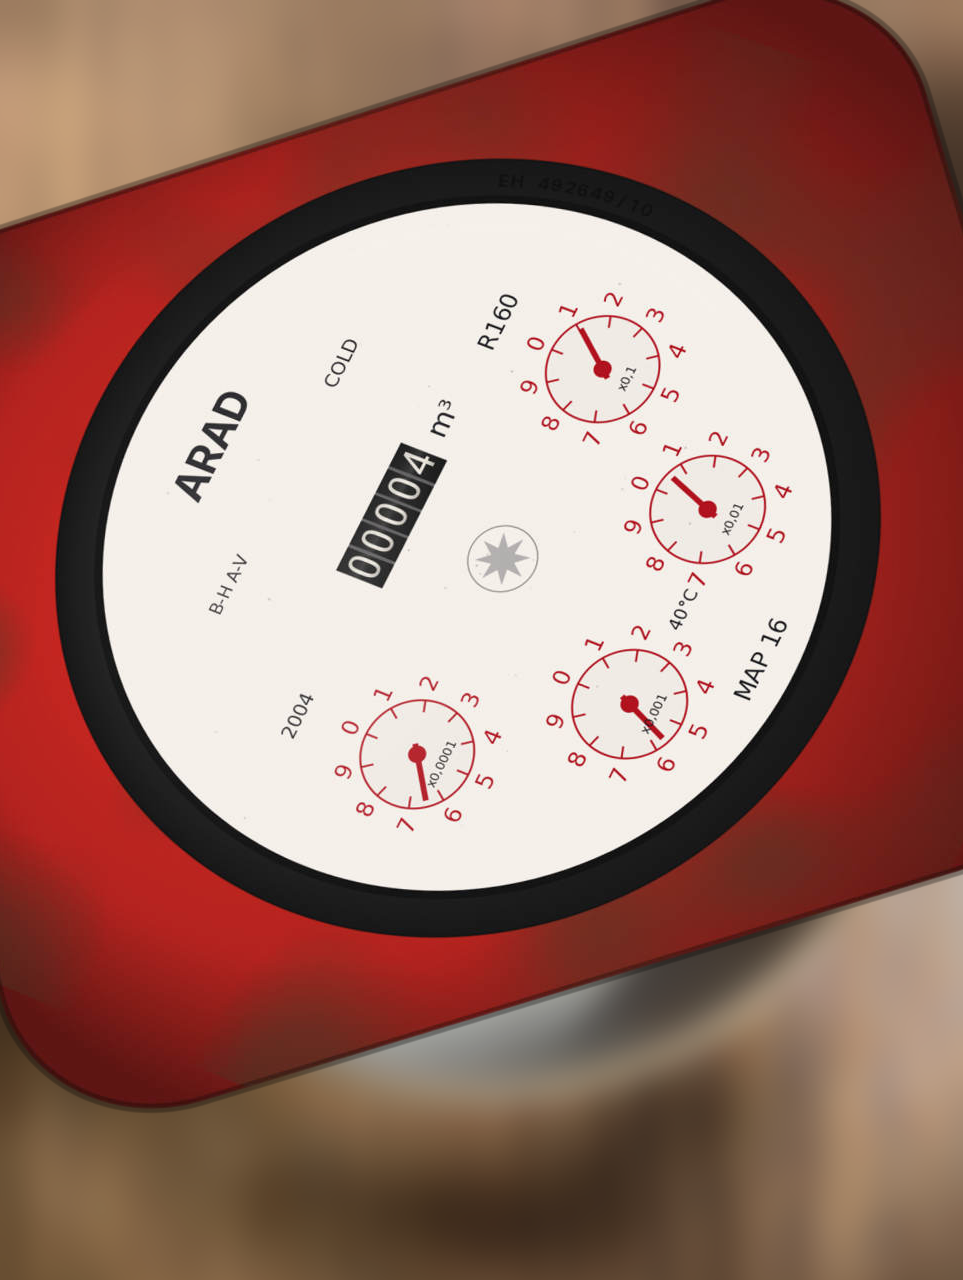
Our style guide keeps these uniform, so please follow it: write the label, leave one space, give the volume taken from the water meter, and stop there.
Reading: 4.1056 m³
